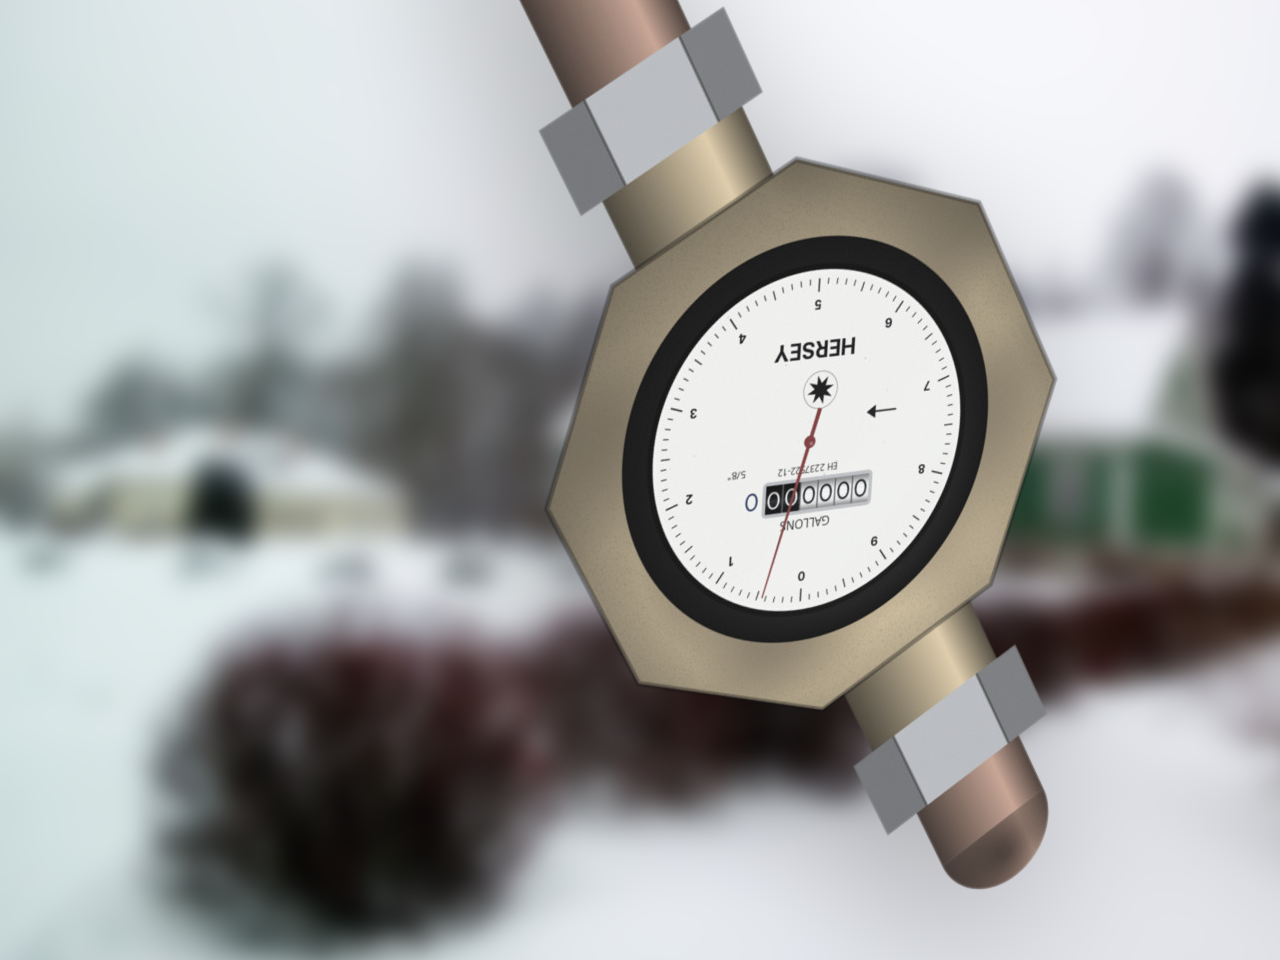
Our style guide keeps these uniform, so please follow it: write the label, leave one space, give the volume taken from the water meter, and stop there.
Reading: 0.4 gal
